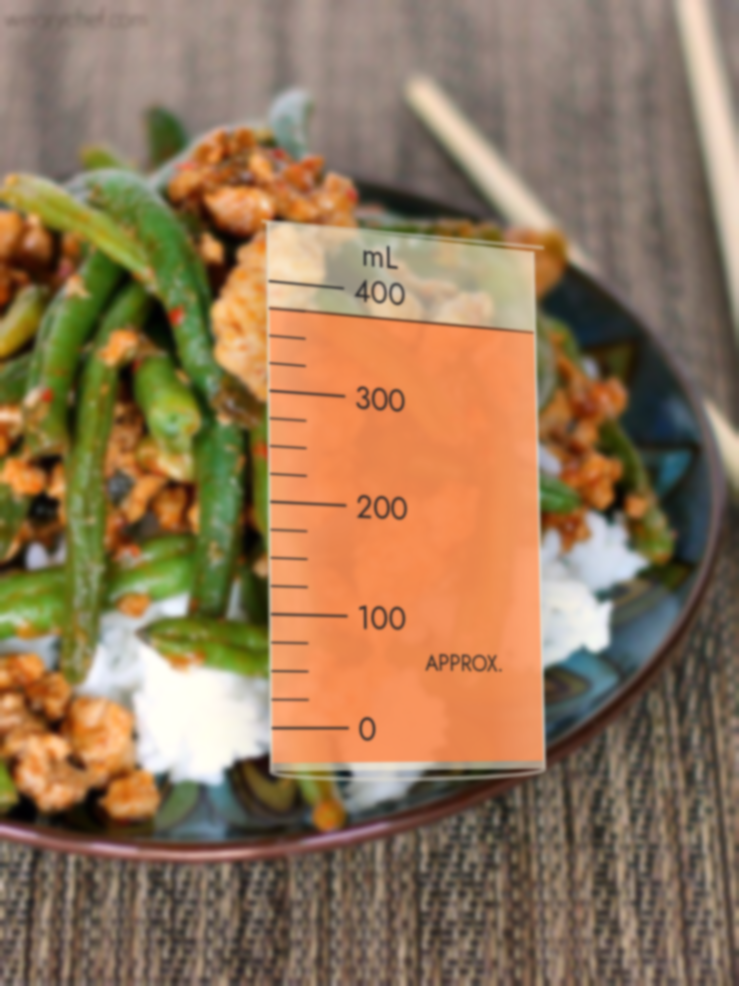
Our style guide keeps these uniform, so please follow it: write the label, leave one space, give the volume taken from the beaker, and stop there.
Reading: 375 mL
